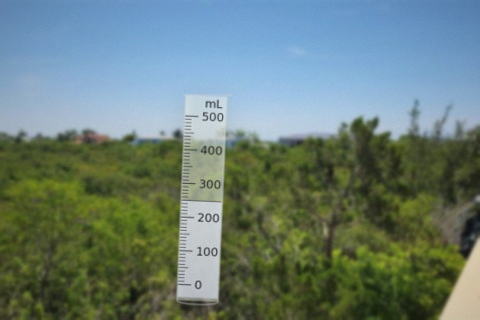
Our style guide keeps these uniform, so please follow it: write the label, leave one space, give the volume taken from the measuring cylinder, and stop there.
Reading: 250 mL
